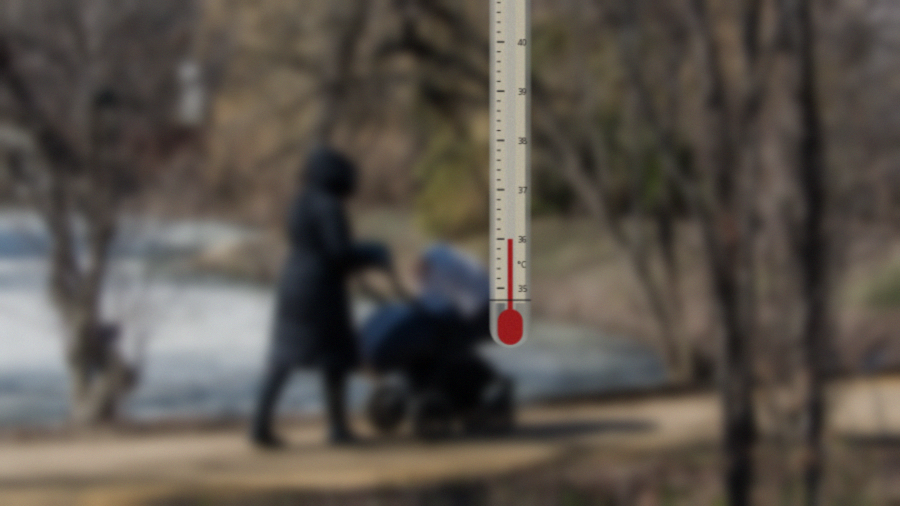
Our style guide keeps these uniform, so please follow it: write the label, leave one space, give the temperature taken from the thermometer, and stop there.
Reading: 36 °C
